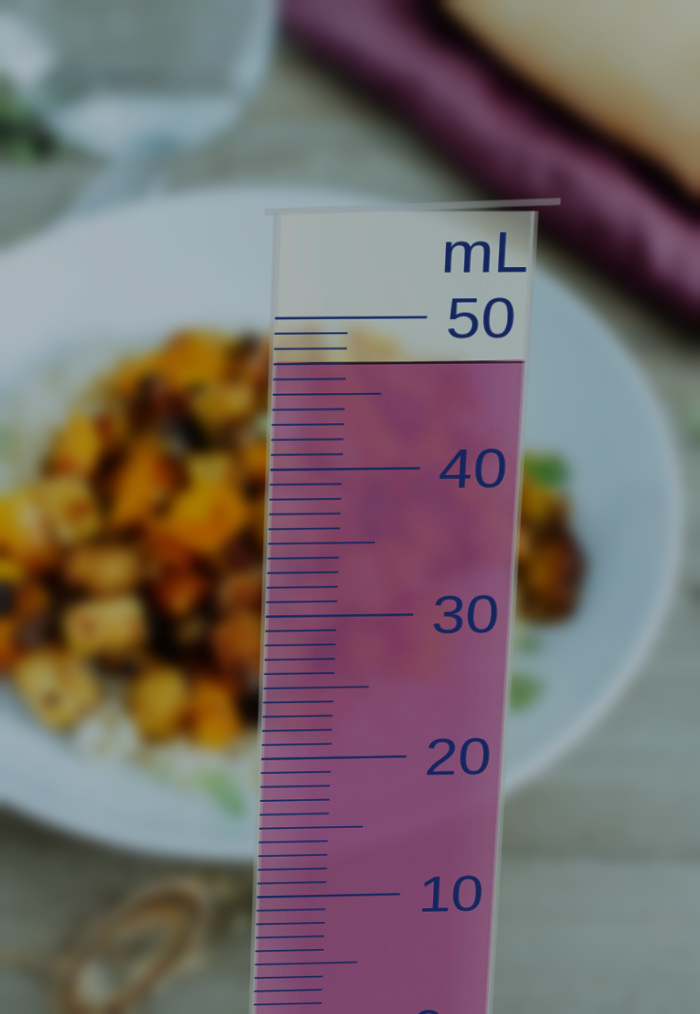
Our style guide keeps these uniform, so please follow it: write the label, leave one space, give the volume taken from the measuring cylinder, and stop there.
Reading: 47 mL
